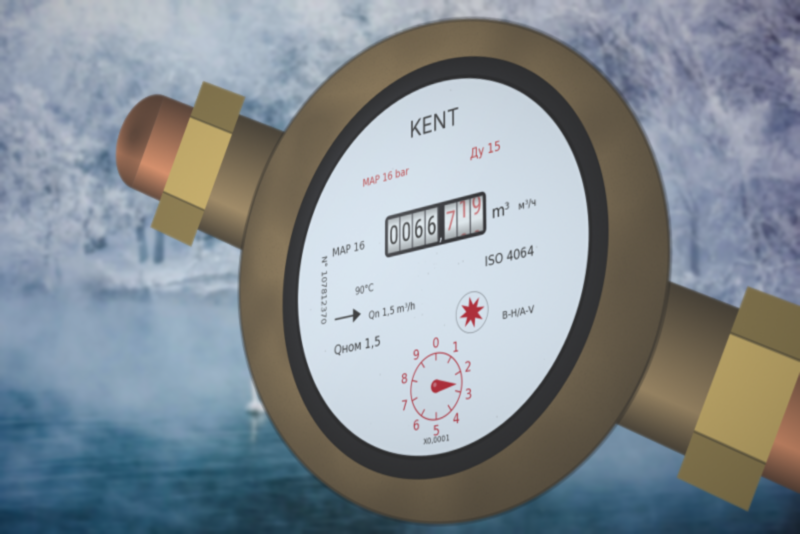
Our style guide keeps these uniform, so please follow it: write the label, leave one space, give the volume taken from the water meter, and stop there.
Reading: 66.7192 m³
